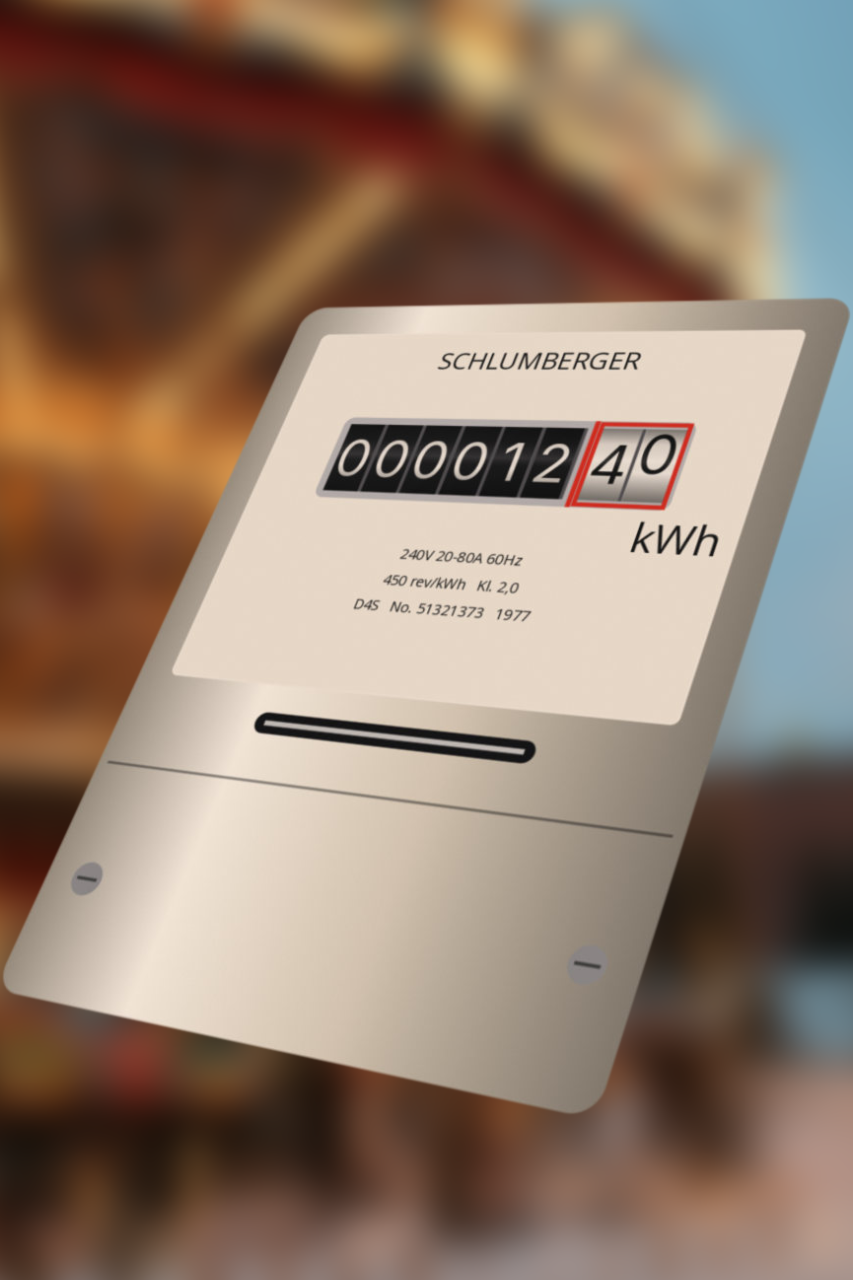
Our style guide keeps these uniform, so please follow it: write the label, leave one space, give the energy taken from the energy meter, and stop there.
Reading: 12.40 kWh
